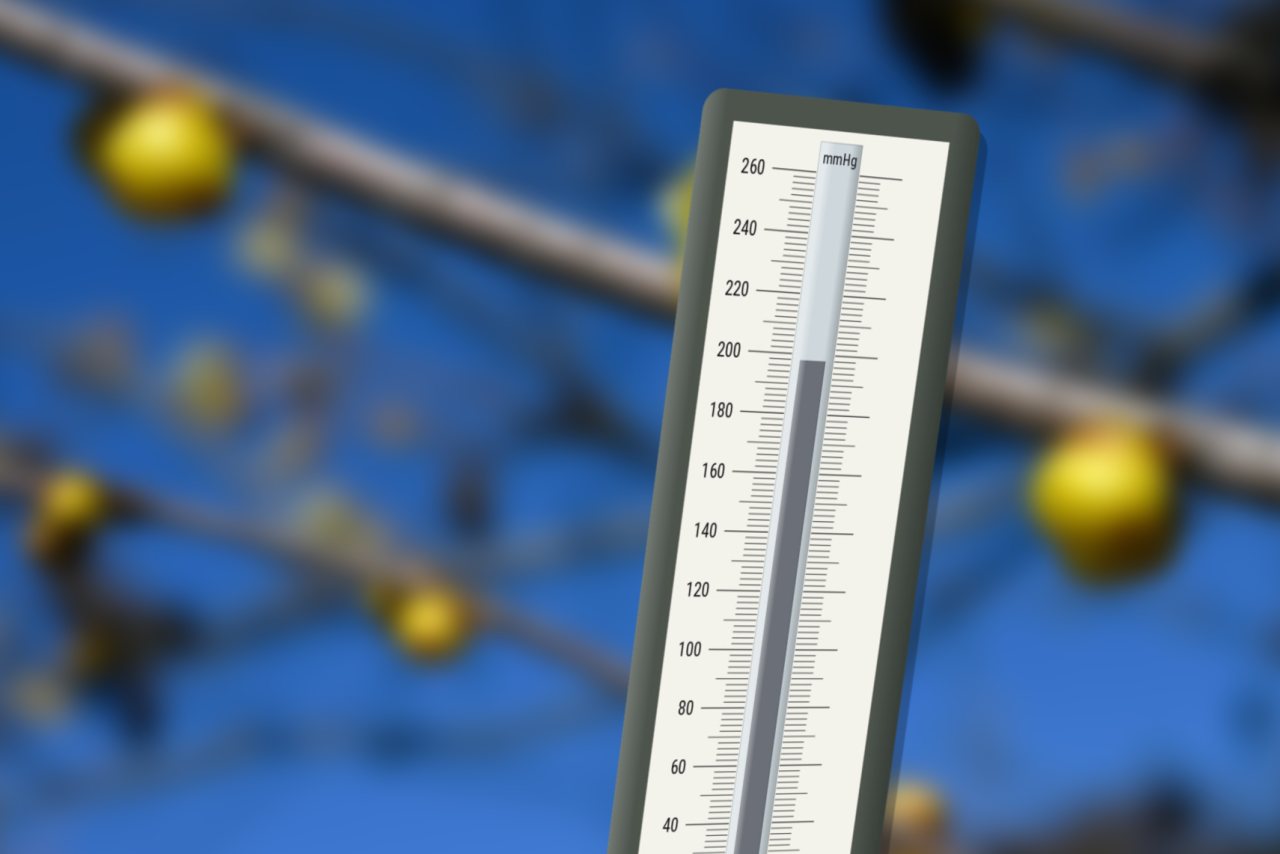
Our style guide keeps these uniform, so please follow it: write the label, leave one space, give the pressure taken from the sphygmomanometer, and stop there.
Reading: 198 mmHg
